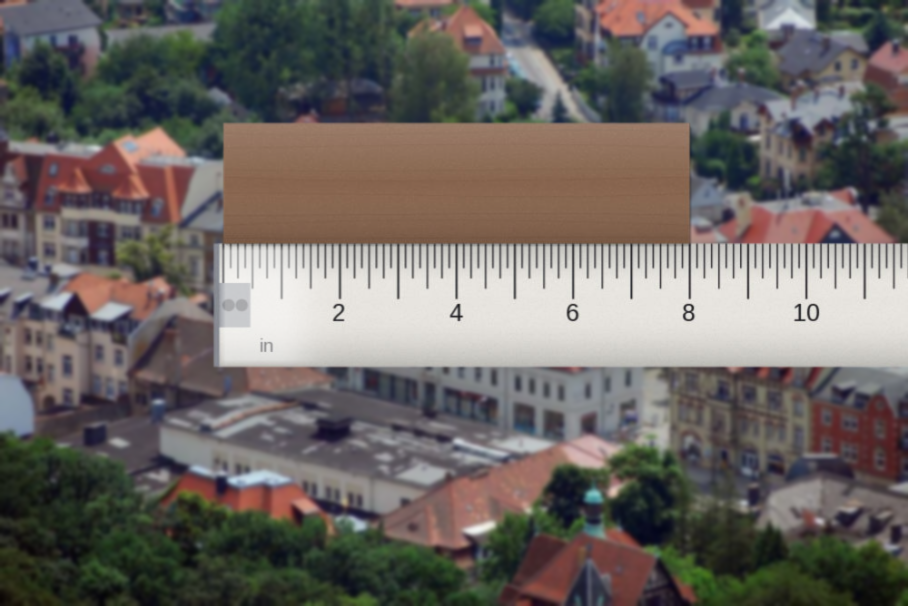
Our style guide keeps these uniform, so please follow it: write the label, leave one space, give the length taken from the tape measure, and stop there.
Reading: 8 in
